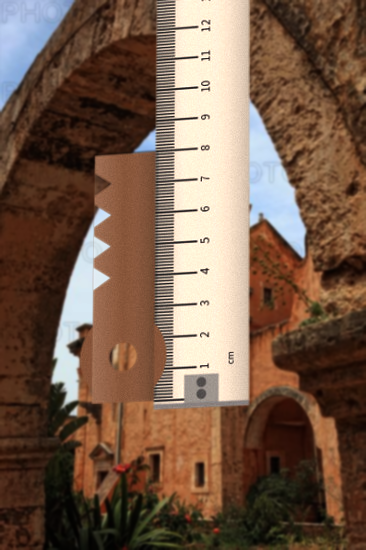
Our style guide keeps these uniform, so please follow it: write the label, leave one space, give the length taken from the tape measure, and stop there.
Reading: 8 cm
